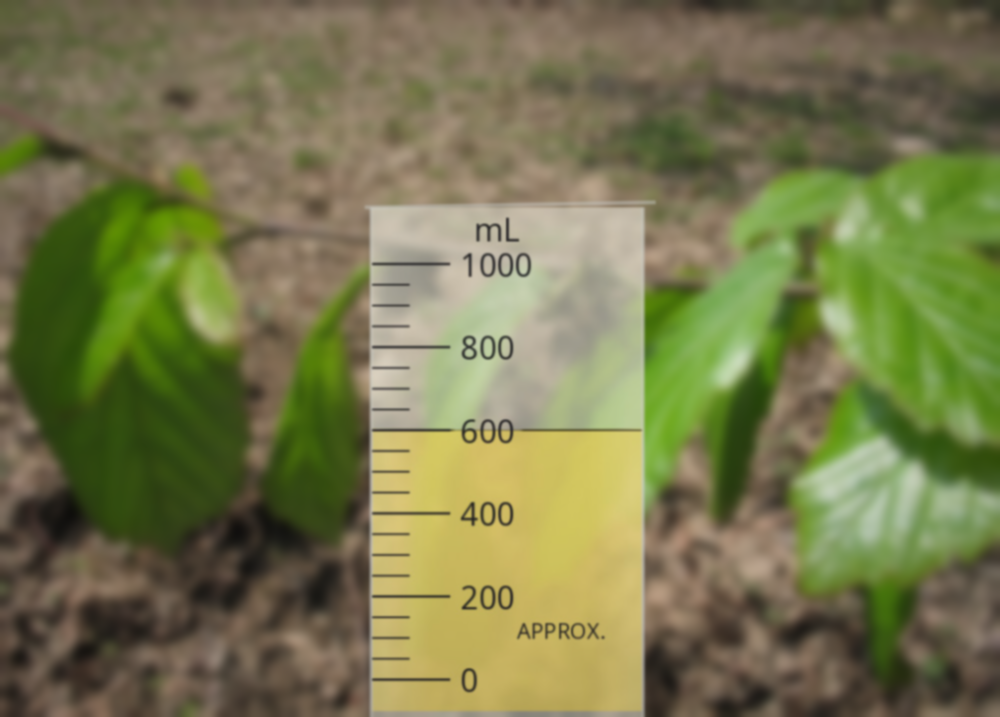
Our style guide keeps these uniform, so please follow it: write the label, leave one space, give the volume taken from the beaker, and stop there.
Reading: 600 mL
